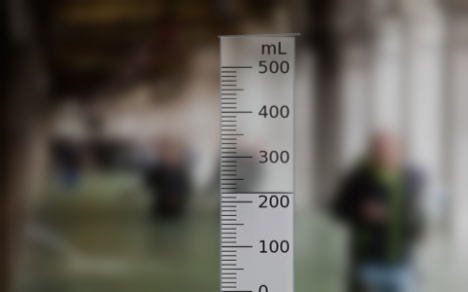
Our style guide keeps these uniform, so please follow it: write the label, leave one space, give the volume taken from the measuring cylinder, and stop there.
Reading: 220 mL
